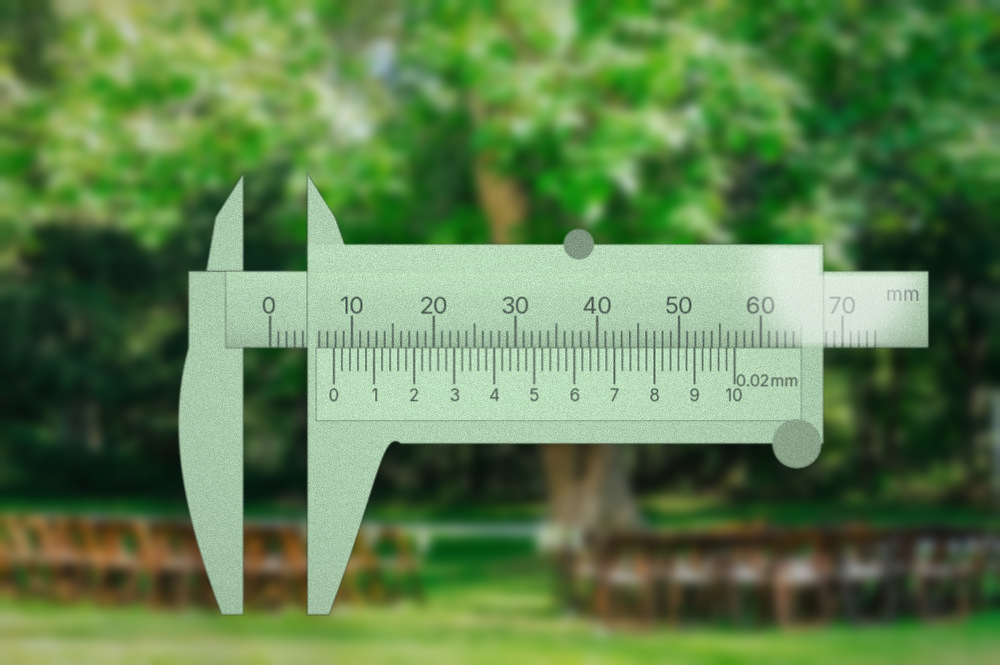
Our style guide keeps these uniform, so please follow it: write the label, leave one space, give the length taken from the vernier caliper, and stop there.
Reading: 7.8 mm
